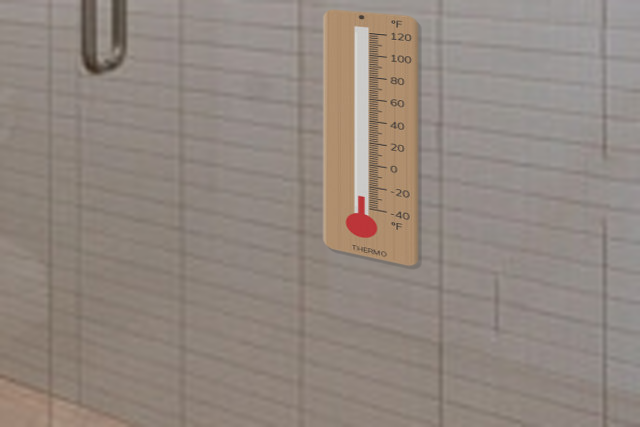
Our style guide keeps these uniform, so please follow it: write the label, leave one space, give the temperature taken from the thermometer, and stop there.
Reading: -30 °F
